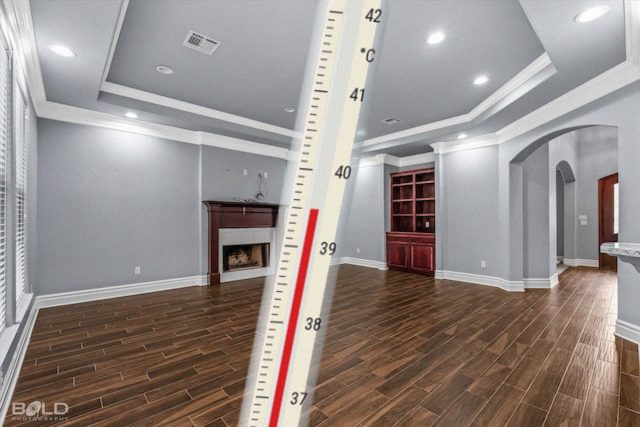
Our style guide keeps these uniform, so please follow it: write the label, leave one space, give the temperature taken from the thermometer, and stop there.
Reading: 39.5 °C
